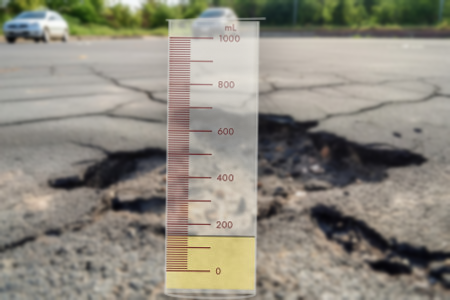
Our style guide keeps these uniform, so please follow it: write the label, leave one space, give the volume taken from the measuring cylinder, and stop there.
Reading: 150 mL
